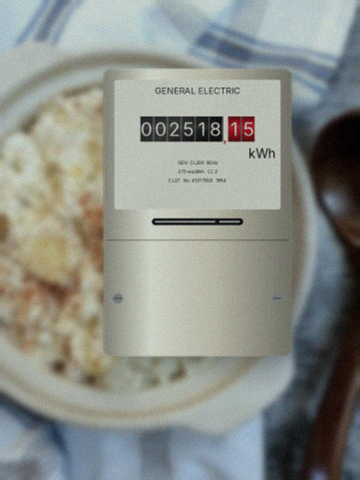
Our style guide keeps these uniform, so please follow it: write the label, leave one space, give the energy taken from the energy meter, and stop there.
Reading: 2518.15 kWh
